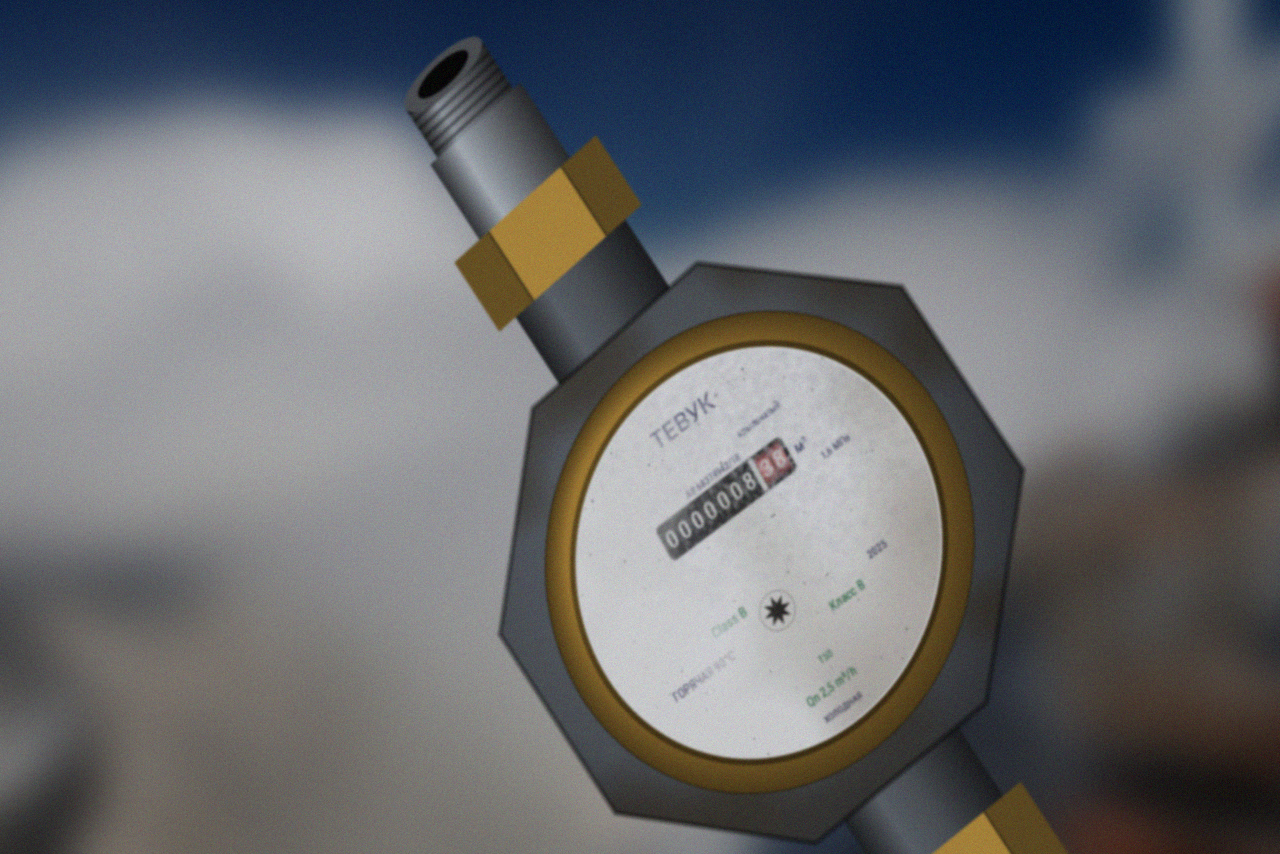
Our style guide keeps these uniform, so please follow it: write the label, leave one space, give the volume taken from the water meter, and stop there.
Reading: 8.38 m³
